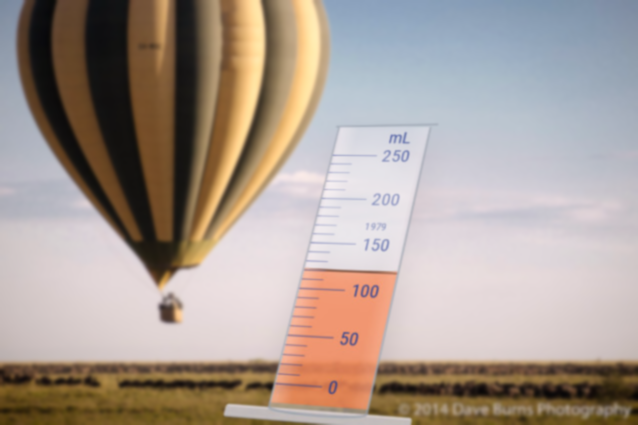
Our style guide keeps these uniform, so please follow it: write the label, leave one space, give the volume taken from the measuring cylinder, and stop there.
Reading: 120 mL
